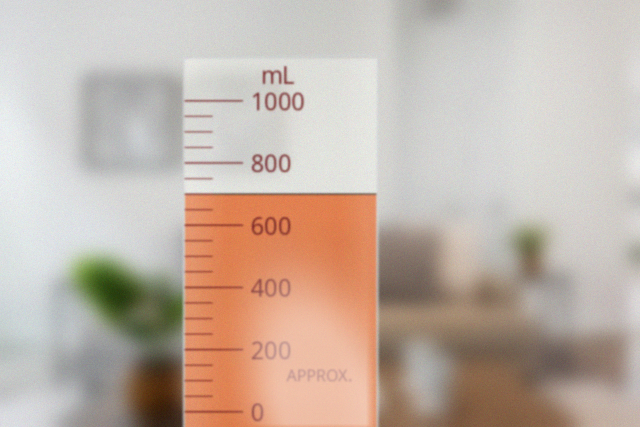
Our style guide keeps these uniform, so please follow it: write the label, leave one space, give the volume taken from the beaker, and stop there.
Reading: 700 mL
